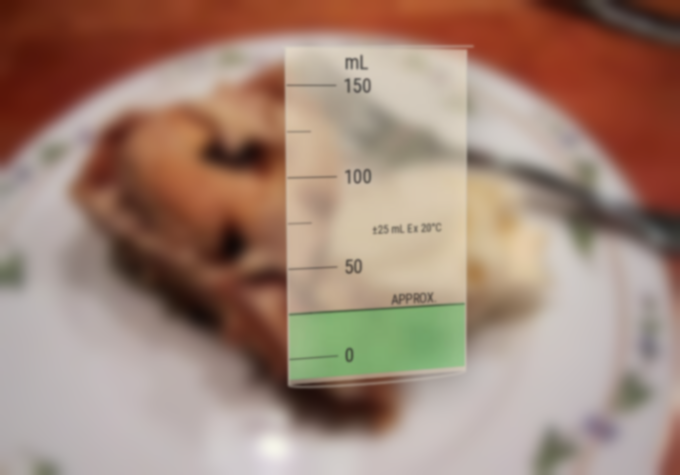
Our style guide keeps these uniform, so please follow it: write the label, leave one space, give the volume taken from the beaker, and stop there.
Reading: 25 mL
